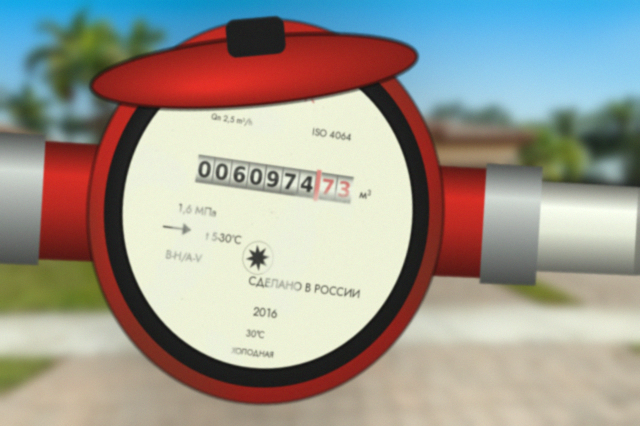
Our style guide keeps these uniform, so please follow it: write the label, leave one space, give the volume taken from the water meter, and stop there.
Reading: 60974.73 m³
